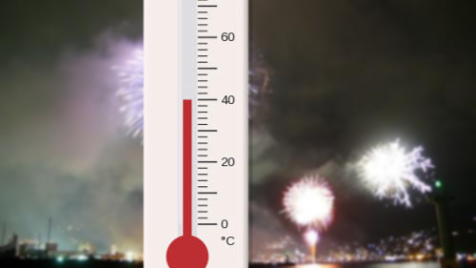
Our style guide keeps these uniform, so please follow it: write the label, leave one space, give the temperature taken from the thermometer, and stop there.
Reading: 40 °C
